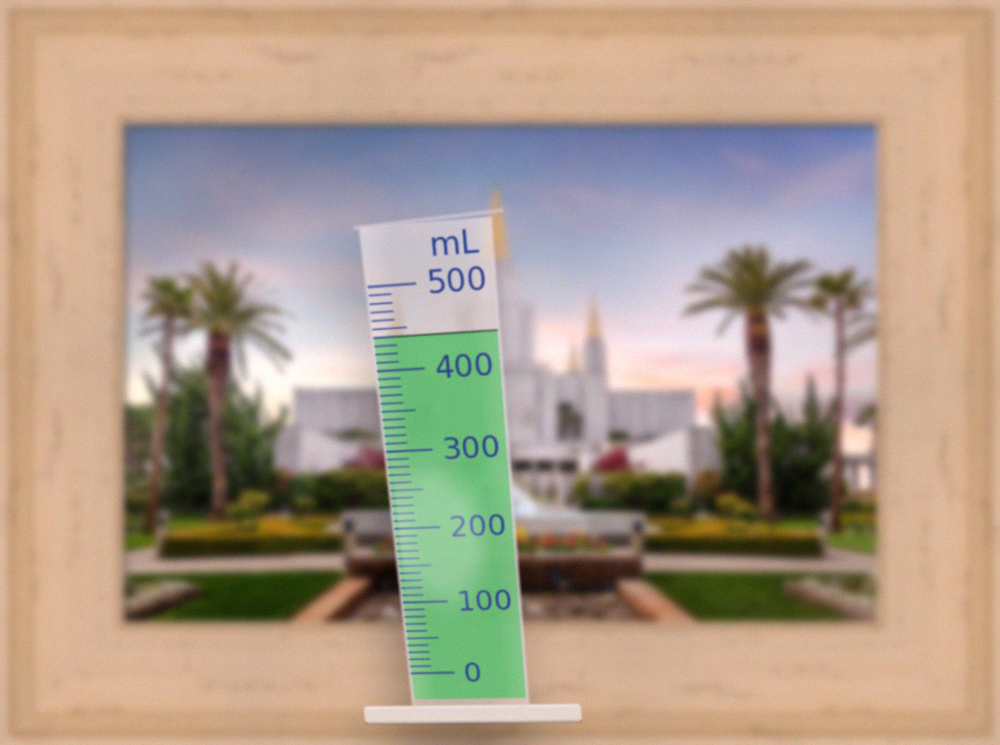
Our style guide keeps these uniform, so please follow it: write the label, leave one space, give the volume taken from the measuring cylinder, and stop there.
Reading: 440 mL
